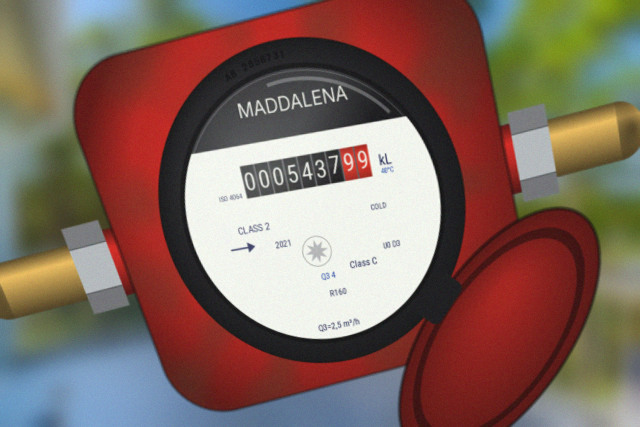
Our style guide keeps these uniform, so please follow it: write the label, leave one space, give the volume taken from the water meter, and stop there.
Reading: 5437.99 kL
